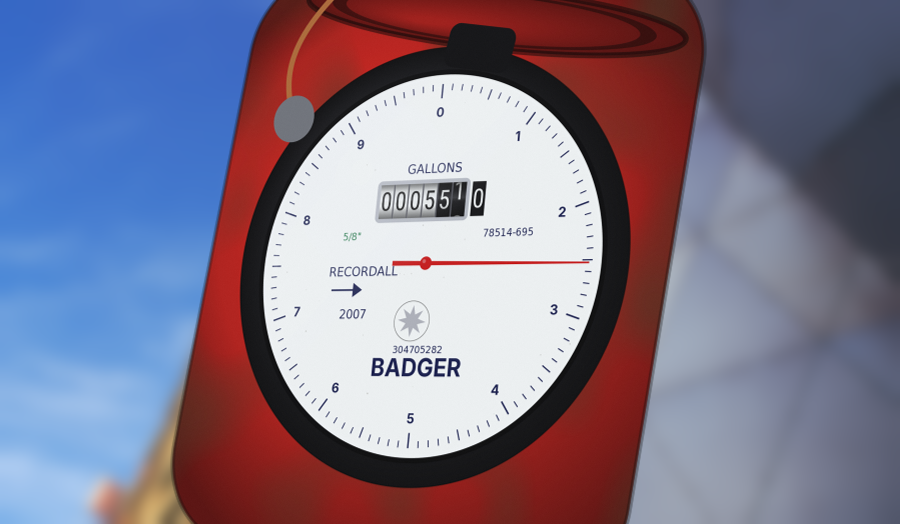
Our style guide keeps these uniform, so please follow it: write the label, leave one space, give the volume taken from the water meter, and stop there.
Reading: 5512.5 gal
